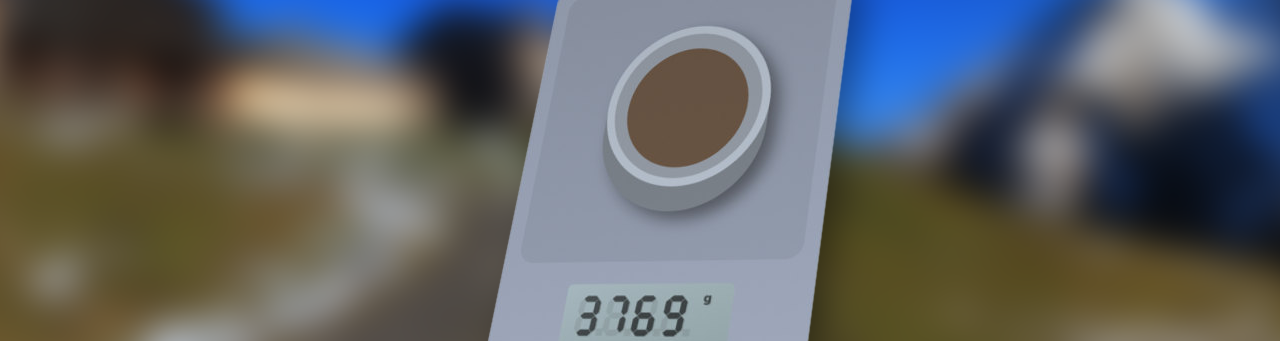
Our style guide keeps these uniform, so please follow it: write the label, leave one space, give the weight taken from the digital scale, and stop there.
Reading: 3769 g
